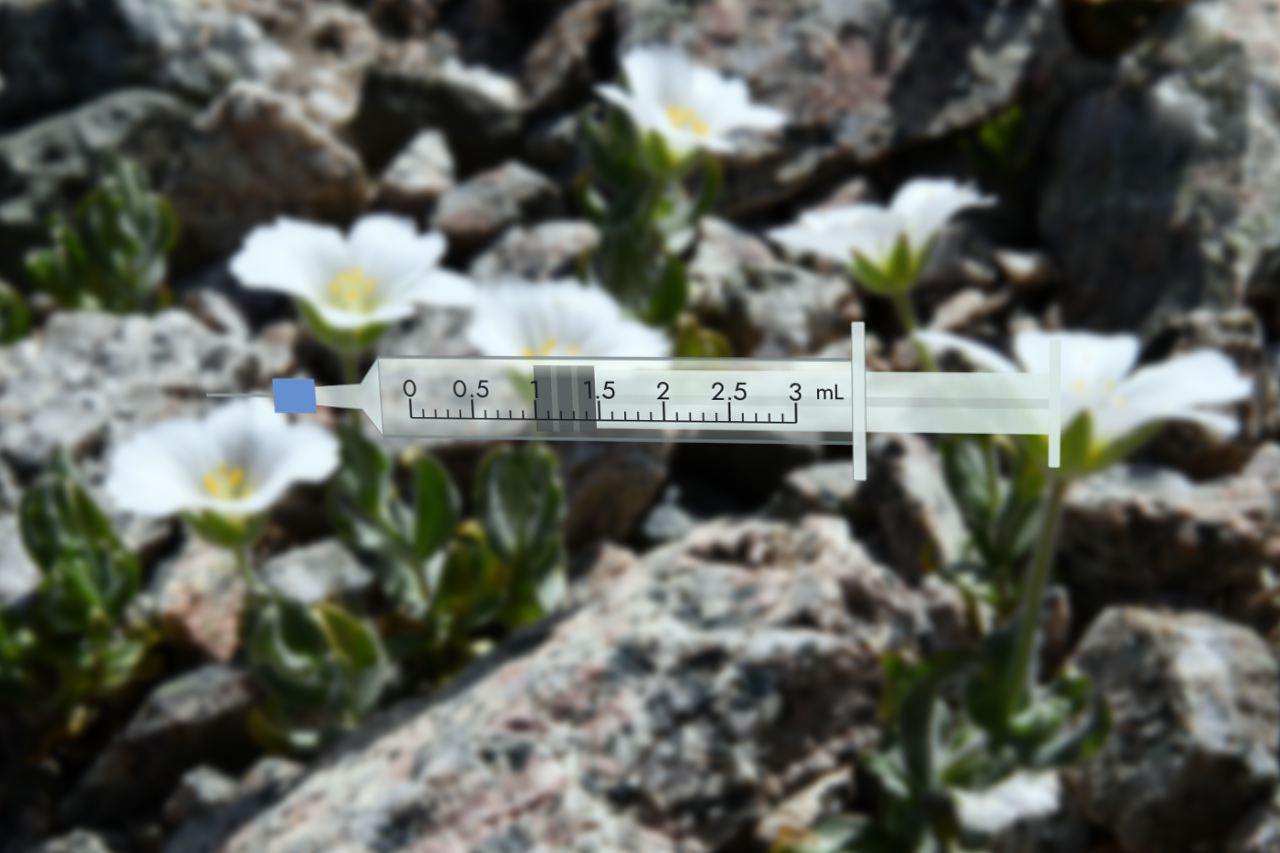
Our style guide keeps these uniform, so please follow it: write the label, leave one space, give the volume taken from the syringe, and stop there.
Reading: 1 mL
